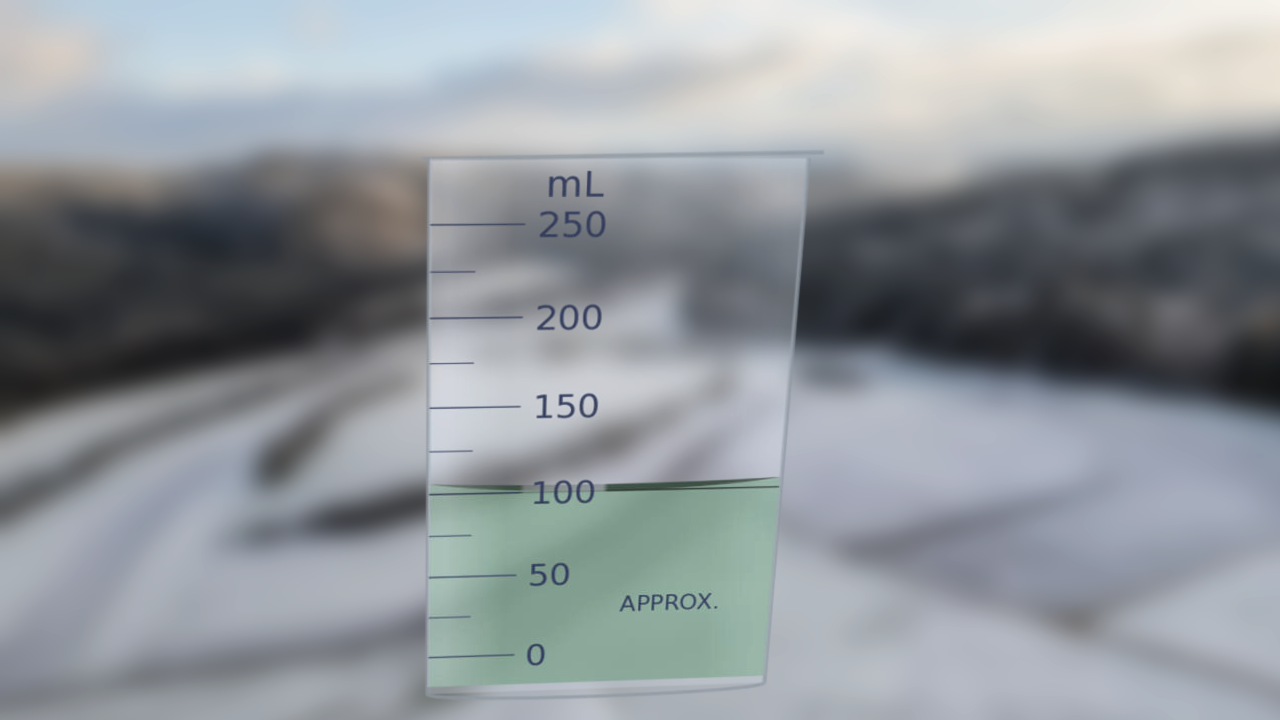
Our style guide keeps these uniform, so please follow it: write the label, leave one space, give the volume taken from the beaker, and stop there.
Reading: 100 mL
